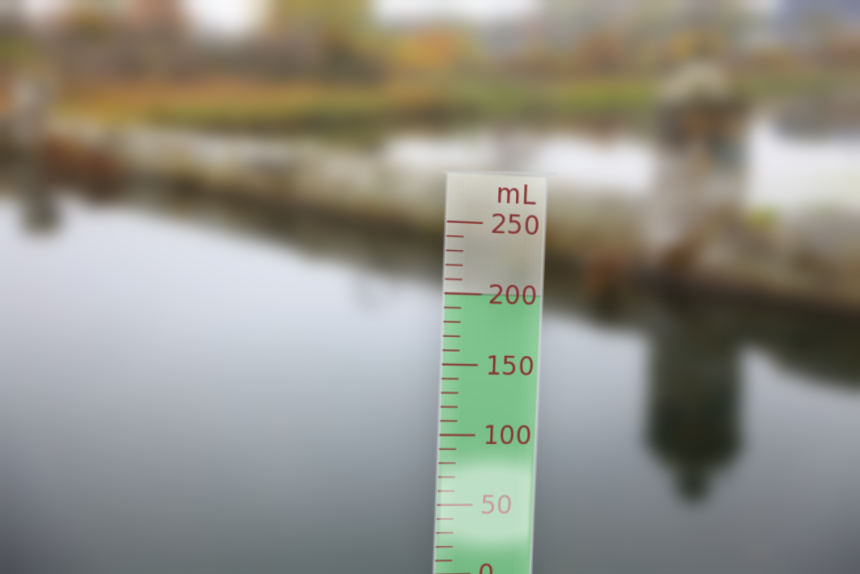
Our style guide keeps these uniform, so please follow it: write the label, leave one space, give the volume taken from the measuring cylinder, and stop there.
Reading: 200 mL
